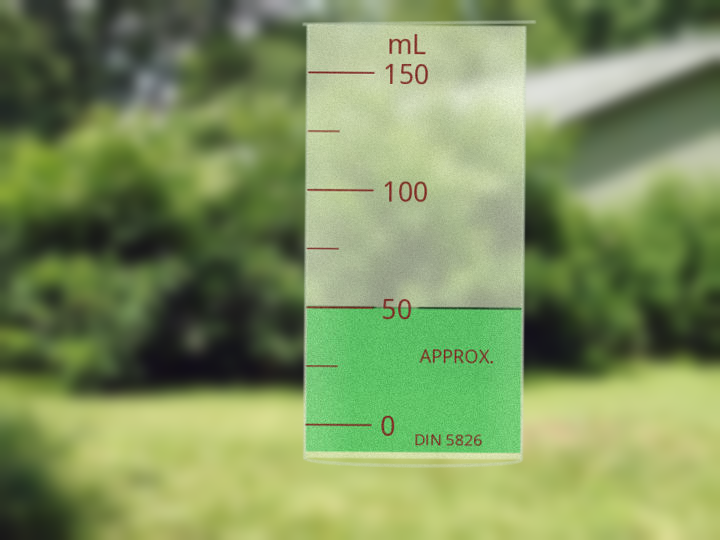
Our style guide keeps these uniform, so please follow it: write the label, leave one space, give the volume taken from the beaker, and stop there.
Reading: 50 mL
